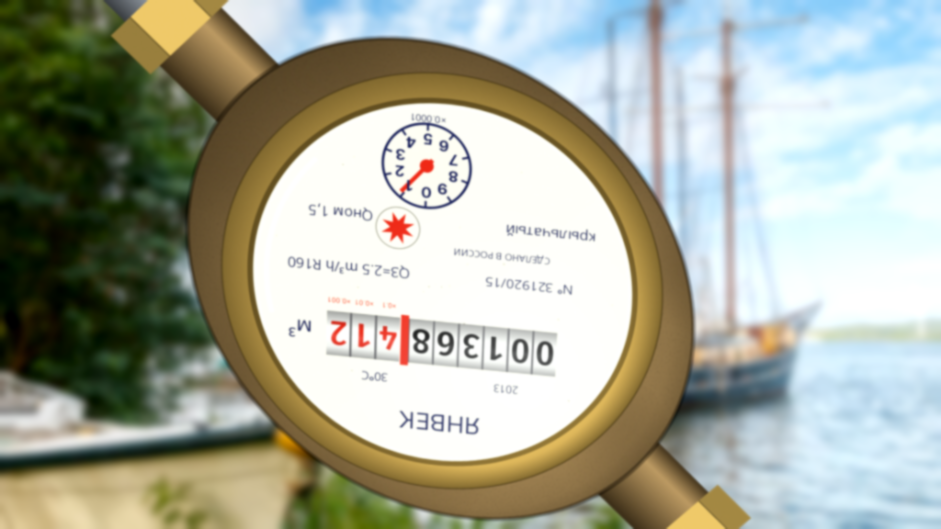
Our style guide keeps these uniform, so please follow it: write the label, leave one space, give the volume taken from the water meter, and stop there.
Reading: 1368.4121 m³
